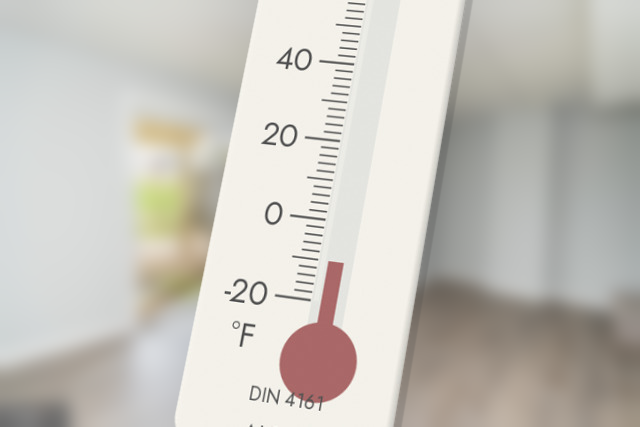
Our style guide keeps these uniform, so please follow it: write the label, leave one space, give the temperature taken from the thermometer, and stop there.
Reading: -10 °F
